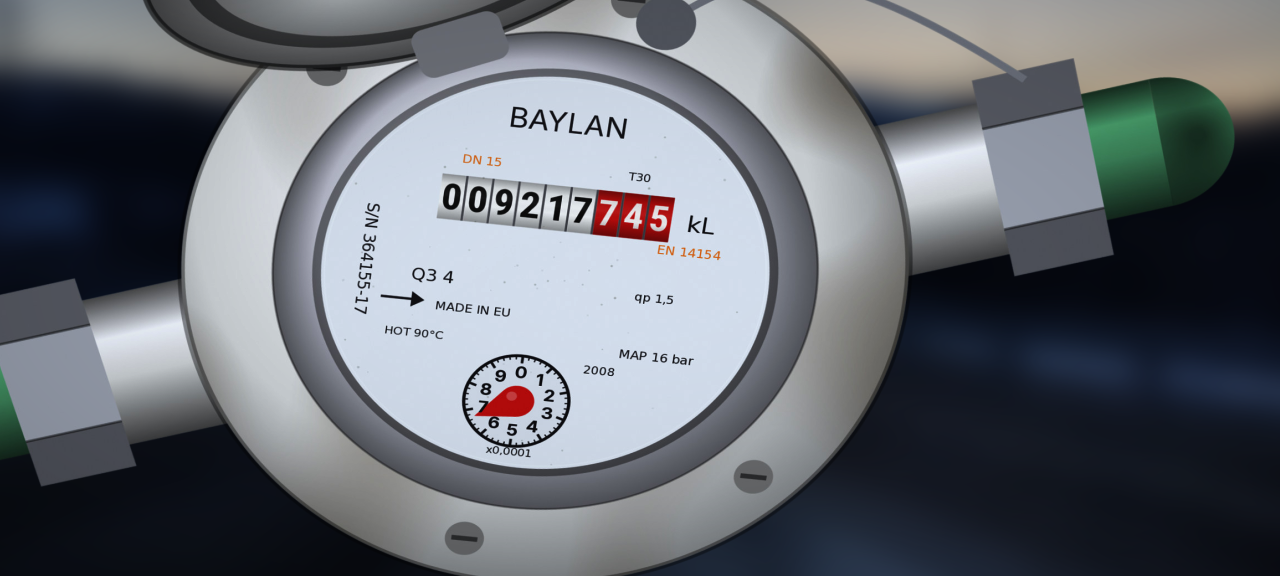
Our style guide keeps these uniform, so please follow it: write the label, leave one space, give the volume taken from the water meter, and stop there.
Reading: 9217.7456 kL
